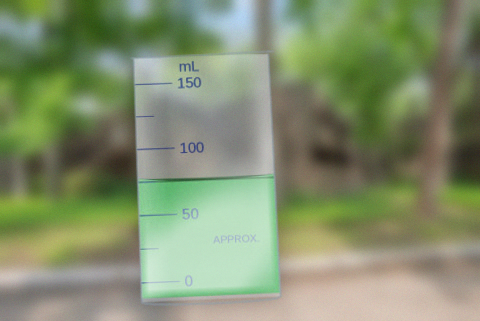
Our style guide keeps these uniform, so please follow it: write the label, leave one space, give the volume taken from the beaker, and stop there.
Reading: 75 mL
